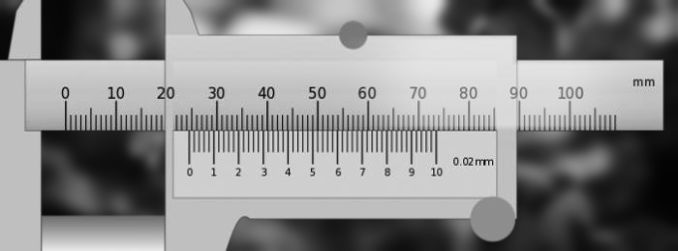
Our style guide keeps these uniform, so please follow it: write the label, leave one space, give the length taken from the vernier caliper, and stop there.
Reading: 24.5 mm
